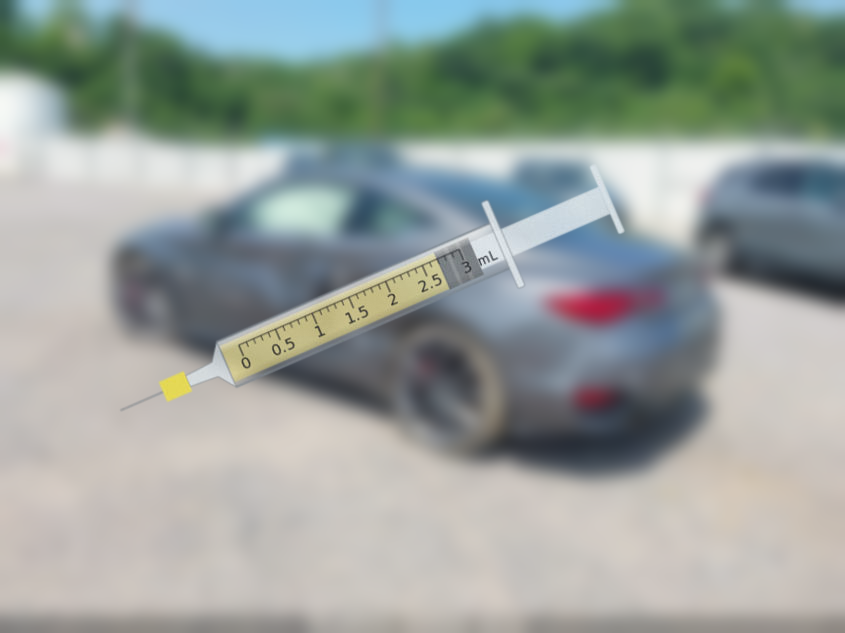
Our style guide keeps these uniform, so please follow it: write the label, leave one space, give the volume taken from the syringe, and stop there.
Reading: 2.7 mL
